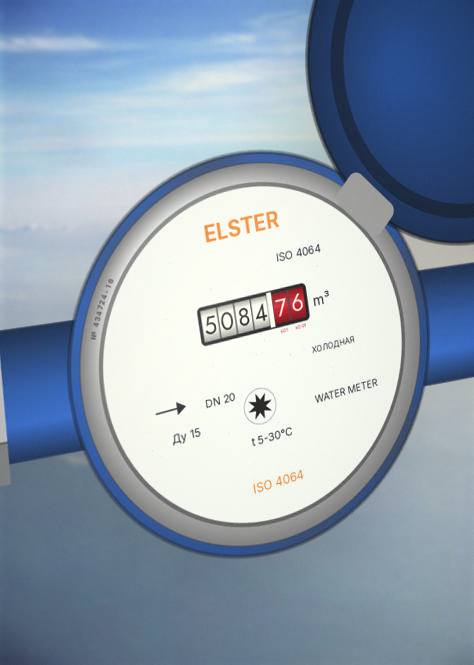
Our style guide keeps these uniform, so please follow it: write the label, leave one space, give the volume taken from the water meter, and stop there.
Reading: 5084.76 m³
